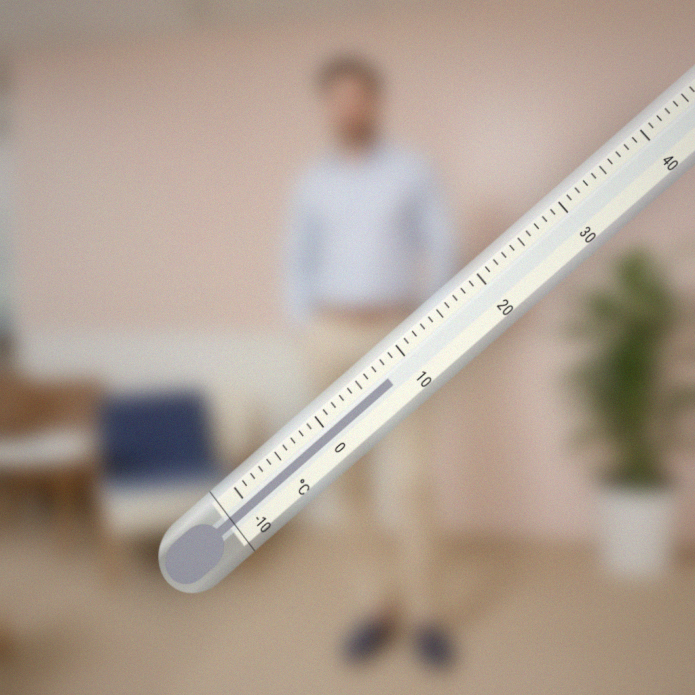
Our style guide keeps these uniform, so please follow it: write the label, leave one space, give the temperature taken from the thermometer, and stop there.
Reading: 7.5 °C
